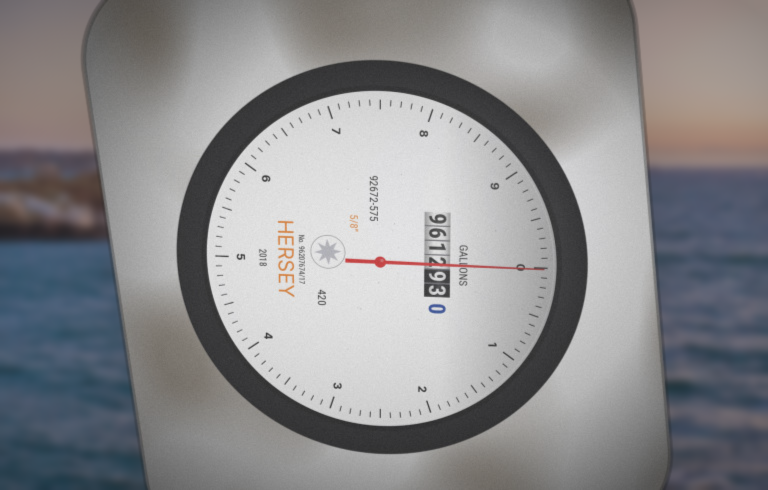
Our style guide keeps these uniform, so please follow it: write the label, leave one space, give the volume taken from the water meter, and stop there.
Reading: 9612930.0 gal
